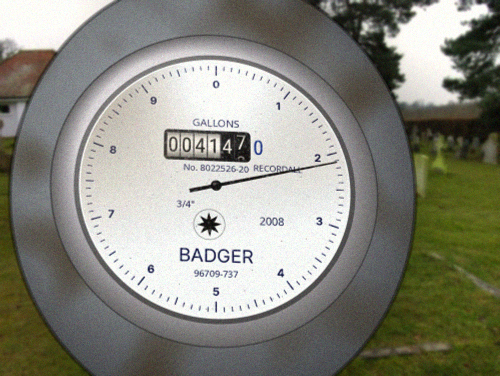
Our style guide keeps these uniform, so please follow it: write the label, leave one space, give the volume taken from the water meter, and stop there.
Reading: 41472.1 gal
